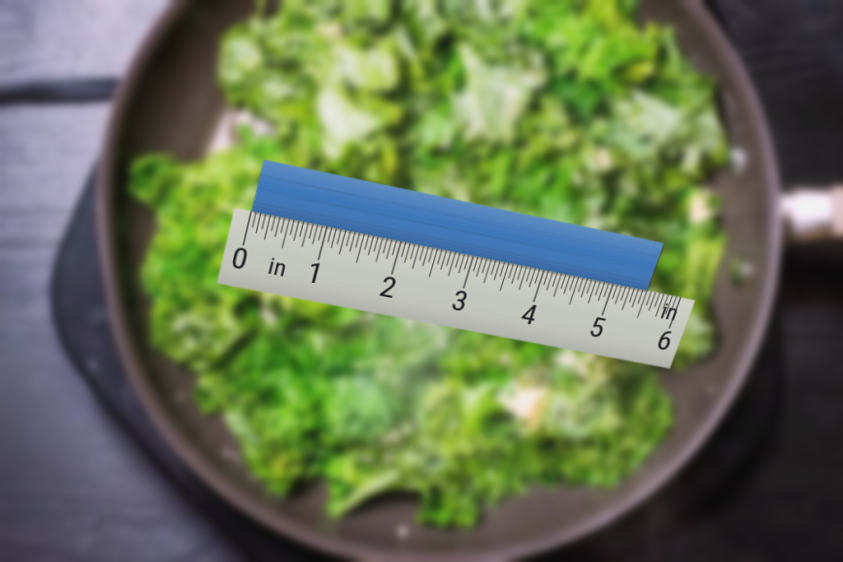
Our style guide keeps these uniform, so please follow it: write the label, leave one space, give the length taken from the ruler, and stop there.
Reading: 5.5 in
